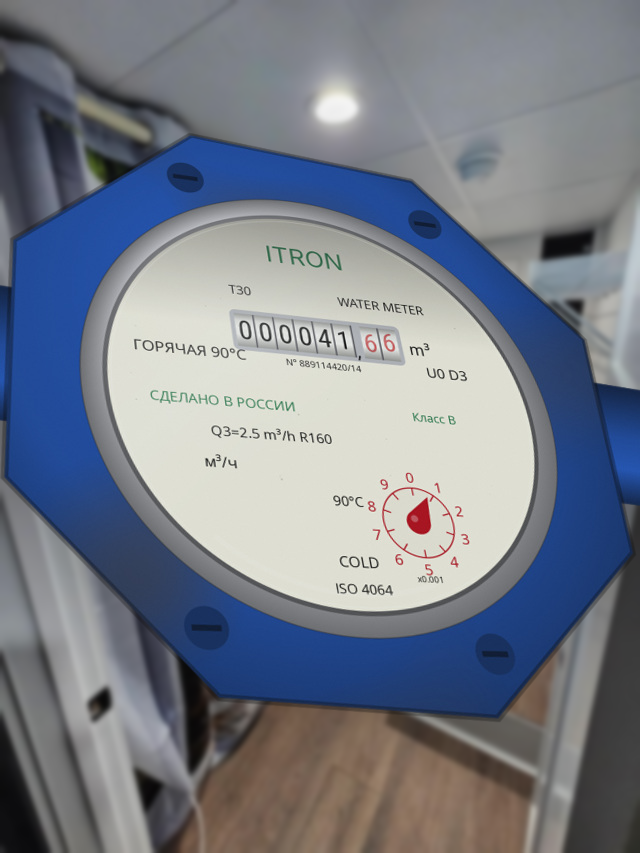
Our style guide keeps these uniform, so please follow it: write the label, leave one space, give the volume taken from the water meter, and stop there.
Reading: 41.660 m³
